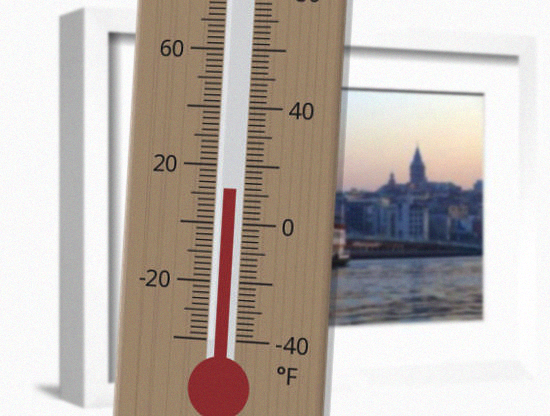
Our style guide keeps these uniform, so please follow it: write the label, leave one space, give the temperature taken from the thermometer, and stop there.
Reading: 12 °F
